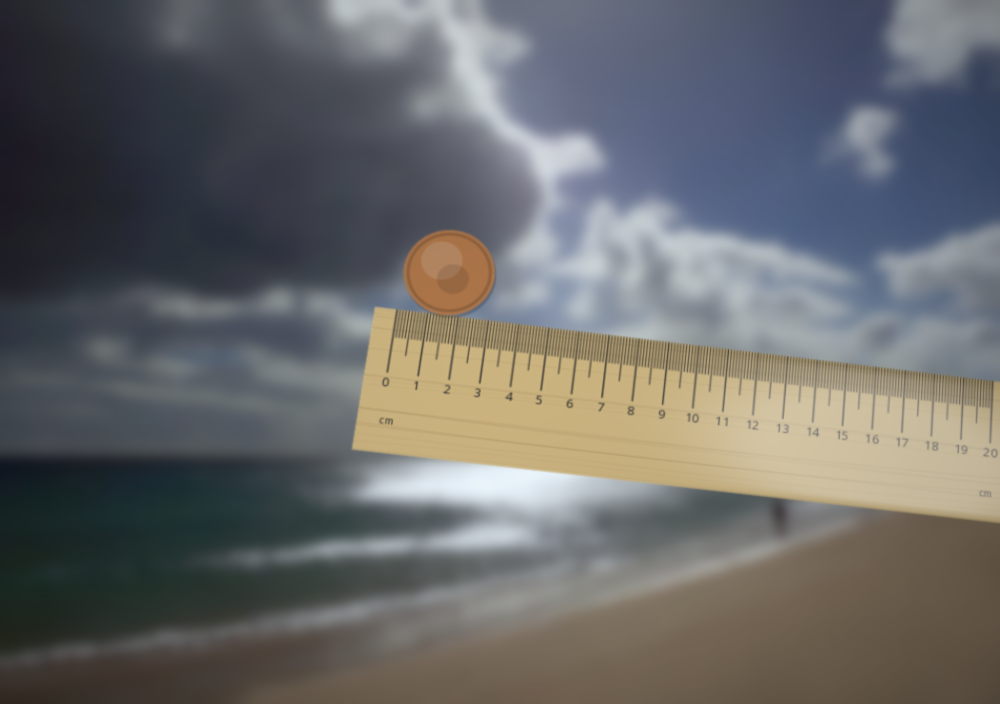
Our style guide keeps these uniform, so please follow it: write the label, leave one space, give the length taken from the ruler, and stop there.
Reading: 3 cm
